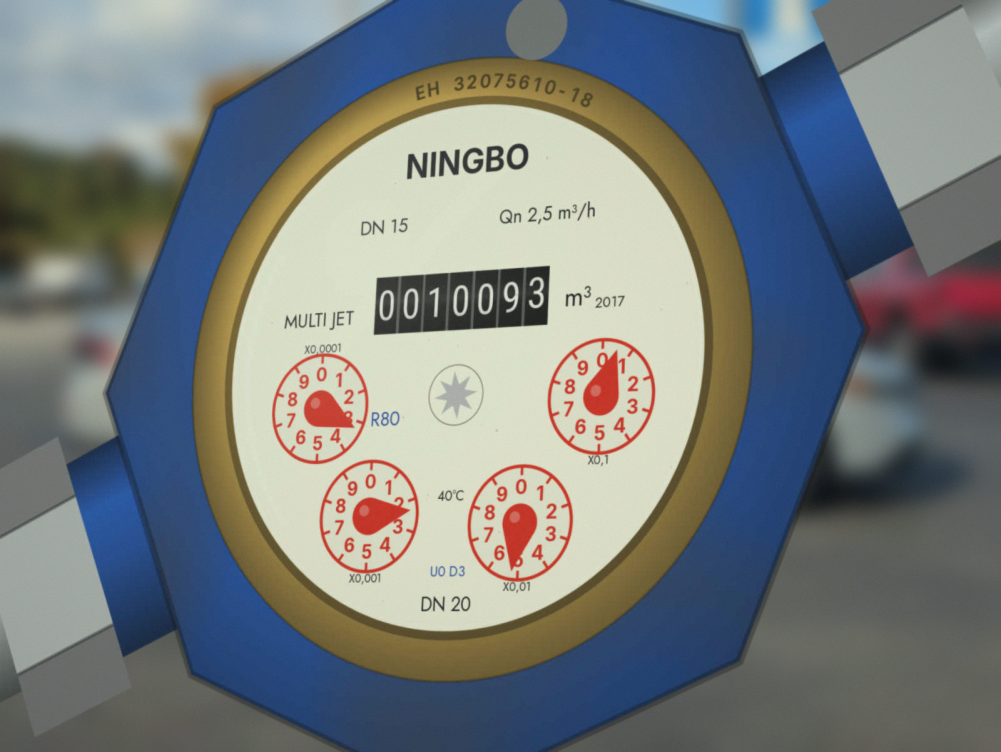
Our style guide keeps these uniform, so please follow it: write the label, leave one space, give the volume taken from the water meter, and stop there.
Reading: 10093.0523 m³
